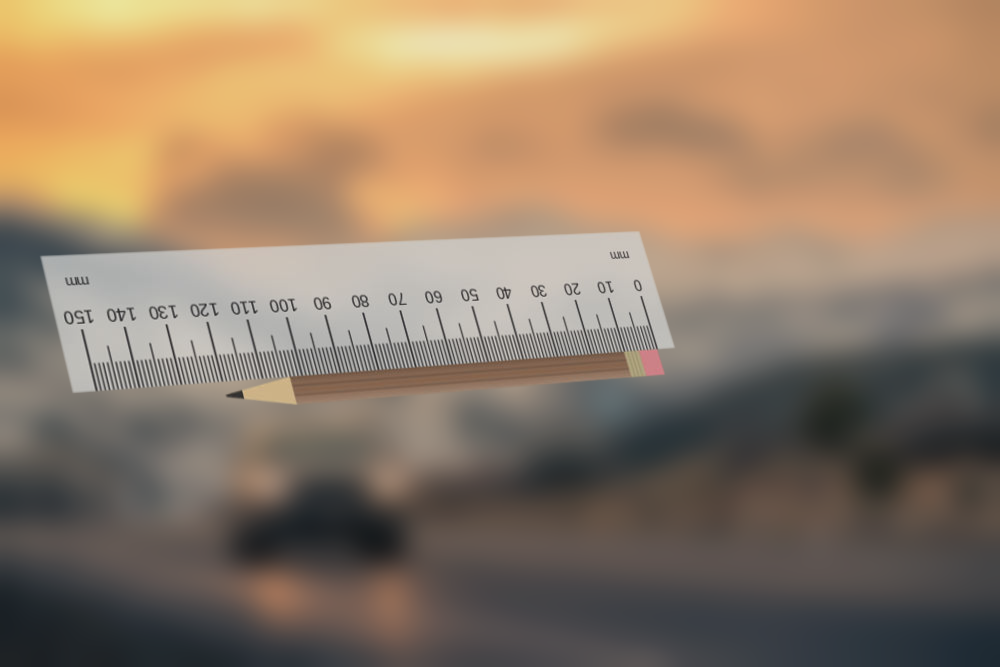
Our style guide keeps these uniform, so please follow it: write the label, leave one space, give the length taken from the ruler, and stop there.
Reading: 120 mm
